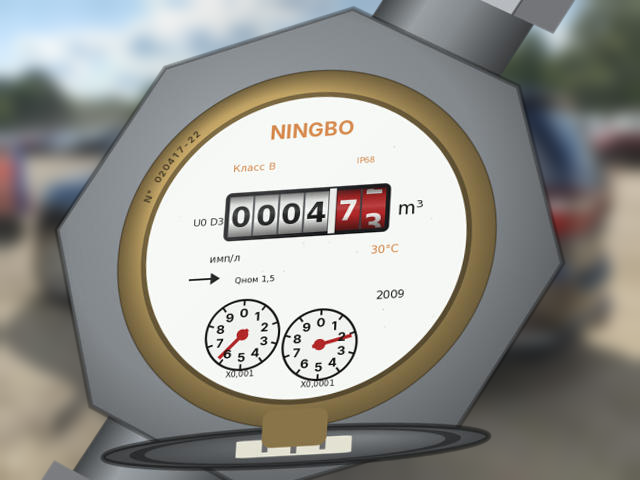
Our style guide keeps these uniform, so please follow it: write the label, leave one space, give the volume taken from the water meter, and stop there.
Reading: 4.7262 m³
